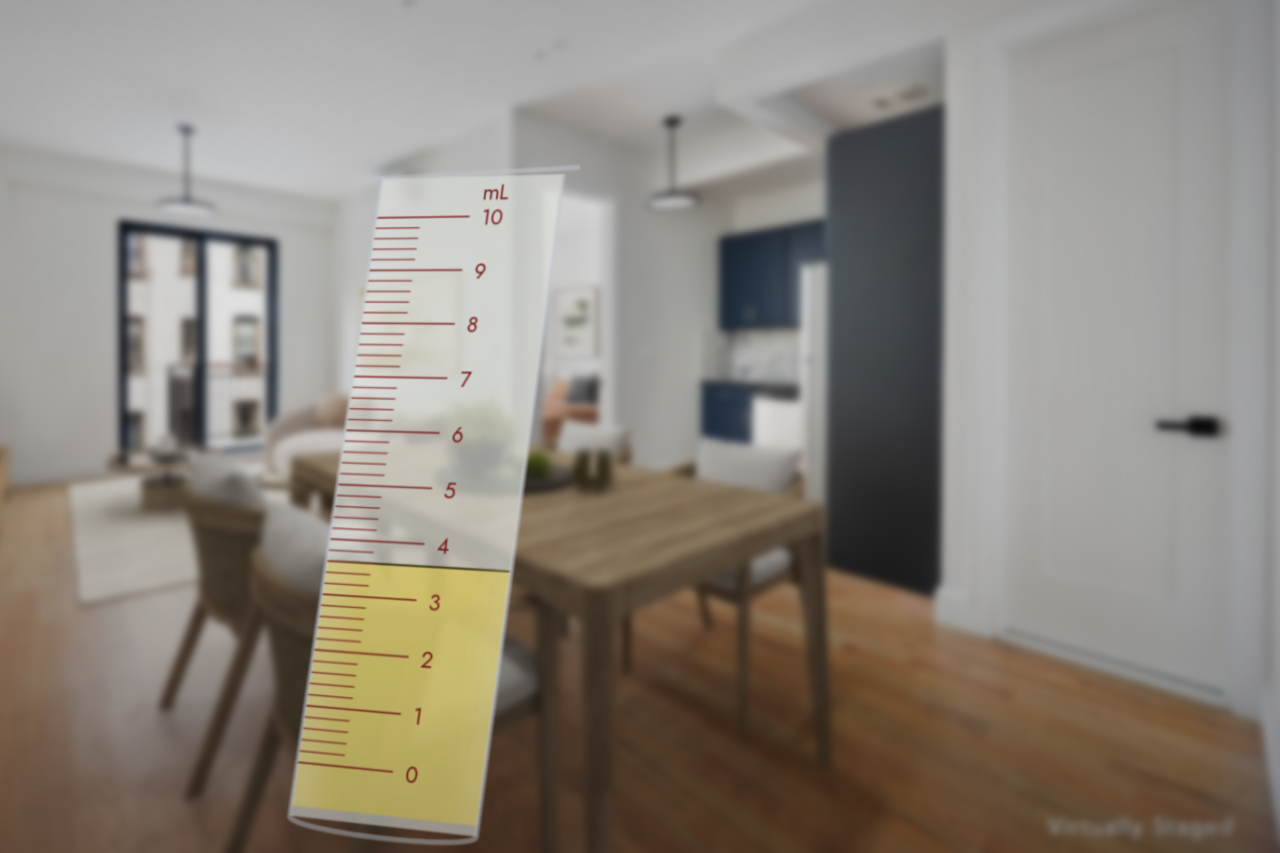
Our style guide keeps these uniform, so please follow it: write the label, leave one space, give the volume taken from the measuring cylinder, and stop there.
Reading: 3.6 mL
